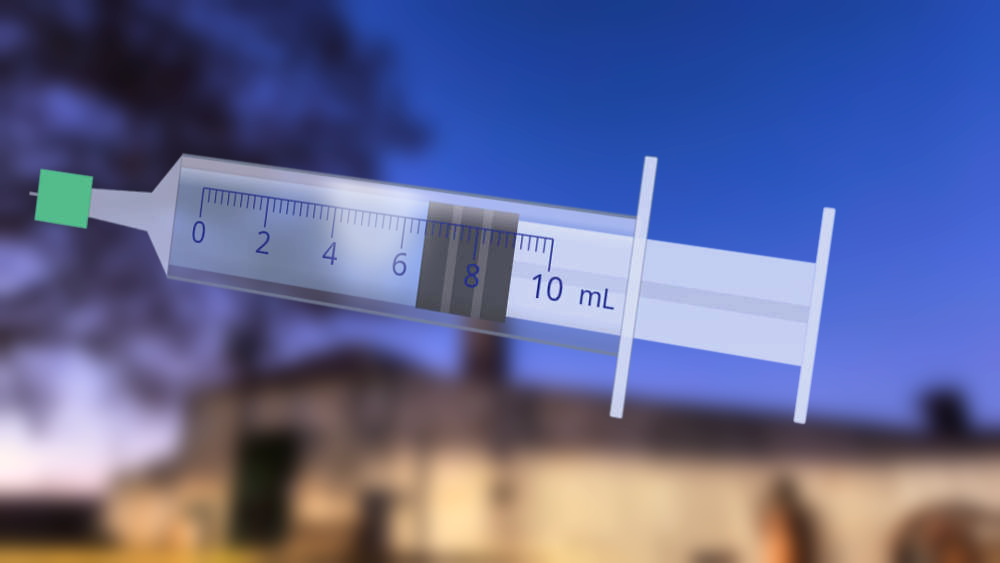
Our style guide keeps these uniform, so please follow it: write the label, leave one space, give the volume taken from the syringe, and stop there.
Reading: 6.6 mL
